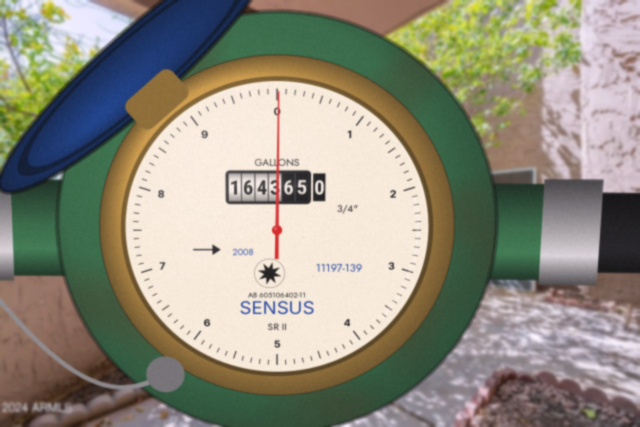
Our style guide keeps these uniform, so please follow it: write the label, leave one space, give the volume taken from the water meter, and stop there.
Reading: 1643650.0 gal
